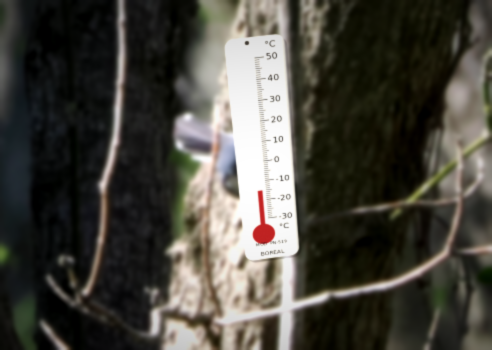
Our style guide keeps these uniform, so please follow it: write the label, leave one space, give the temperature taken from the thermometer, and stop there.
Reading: -15 °C
